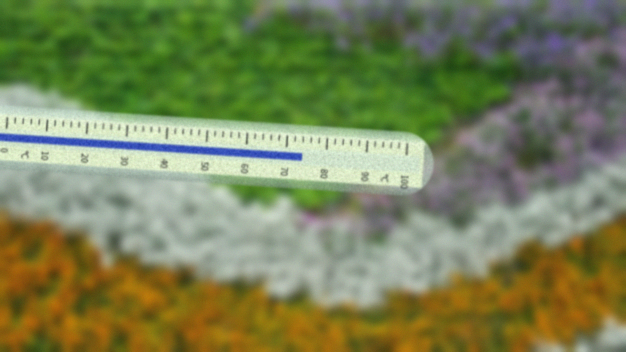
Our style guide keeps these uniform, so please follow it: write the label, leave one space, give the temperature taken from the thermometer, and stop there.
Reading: 74 °C
